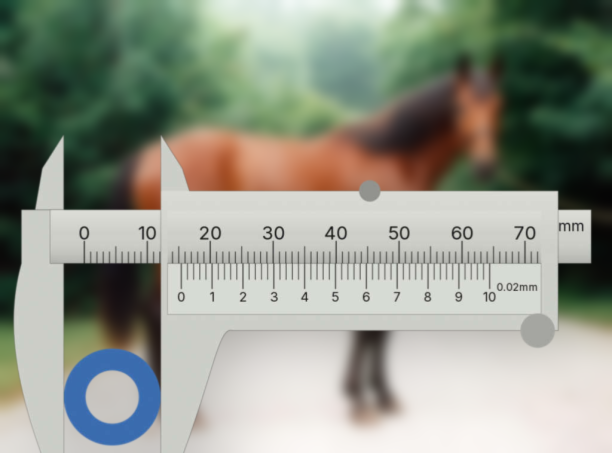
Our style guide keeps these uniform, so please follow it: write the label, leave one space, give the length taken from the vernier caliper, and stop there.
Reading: 15.4 mm
